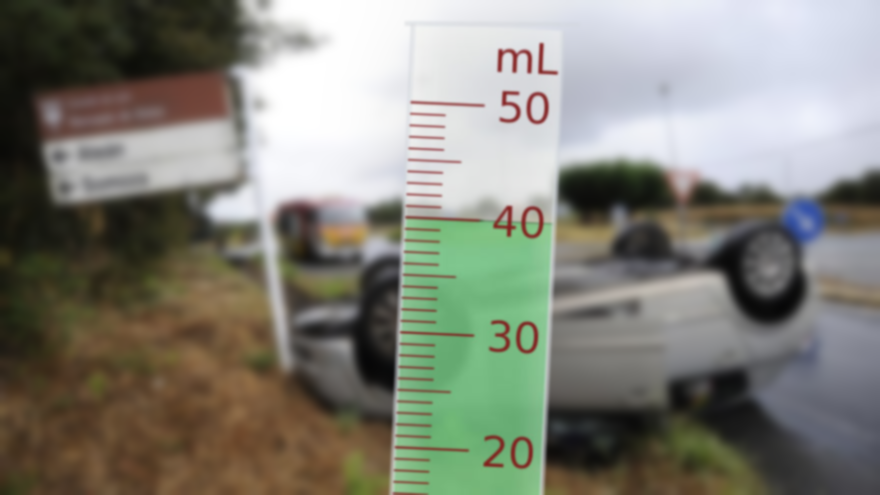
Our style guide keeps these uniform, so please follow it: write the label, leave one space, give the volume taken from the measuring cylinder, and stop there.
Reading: 40 mL
